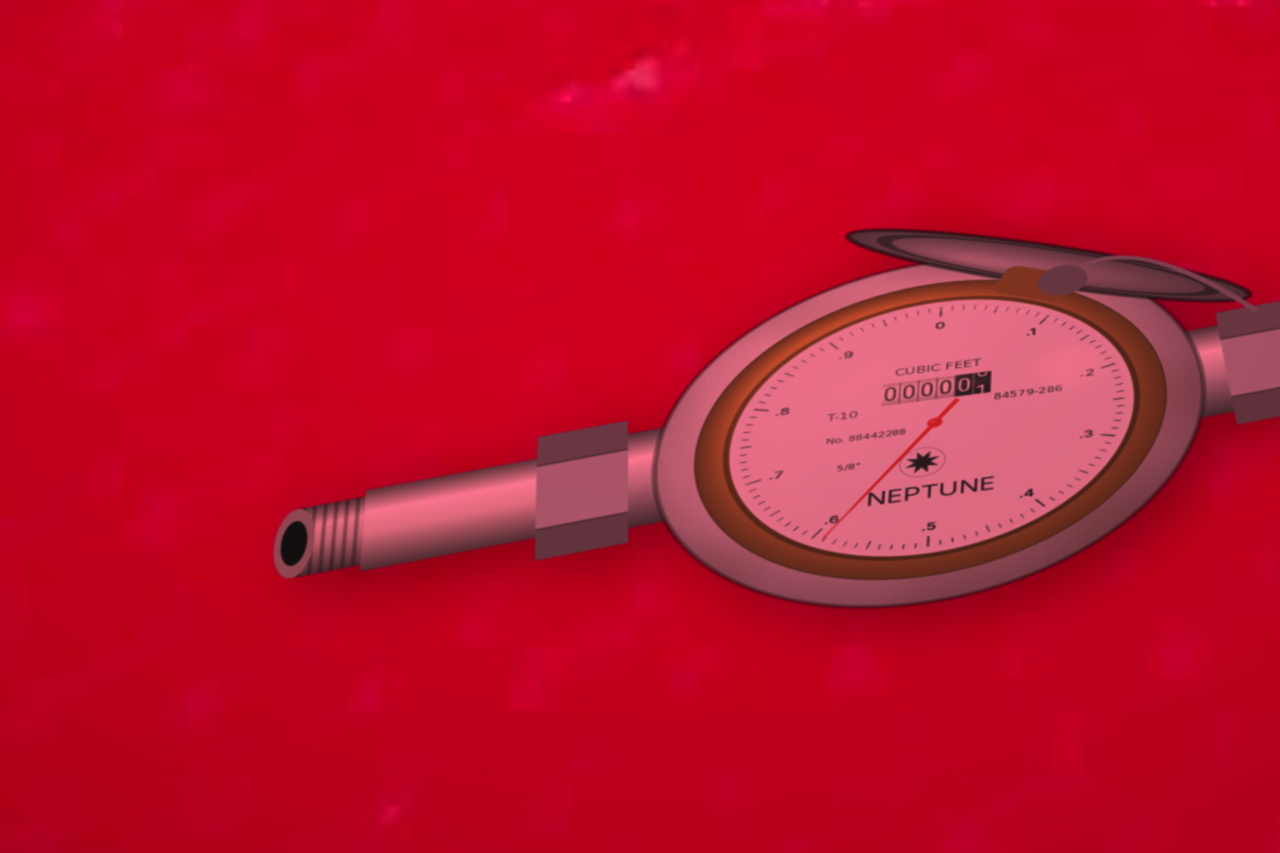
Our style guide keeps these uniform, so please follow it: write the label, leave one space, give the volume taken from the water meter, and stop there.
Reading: 0.59 ft³
